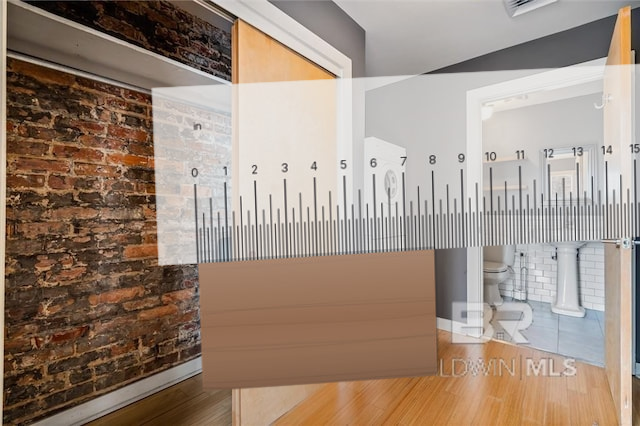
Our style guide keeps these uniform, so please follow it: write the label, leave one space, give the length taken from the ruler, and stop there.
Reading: 8 in
